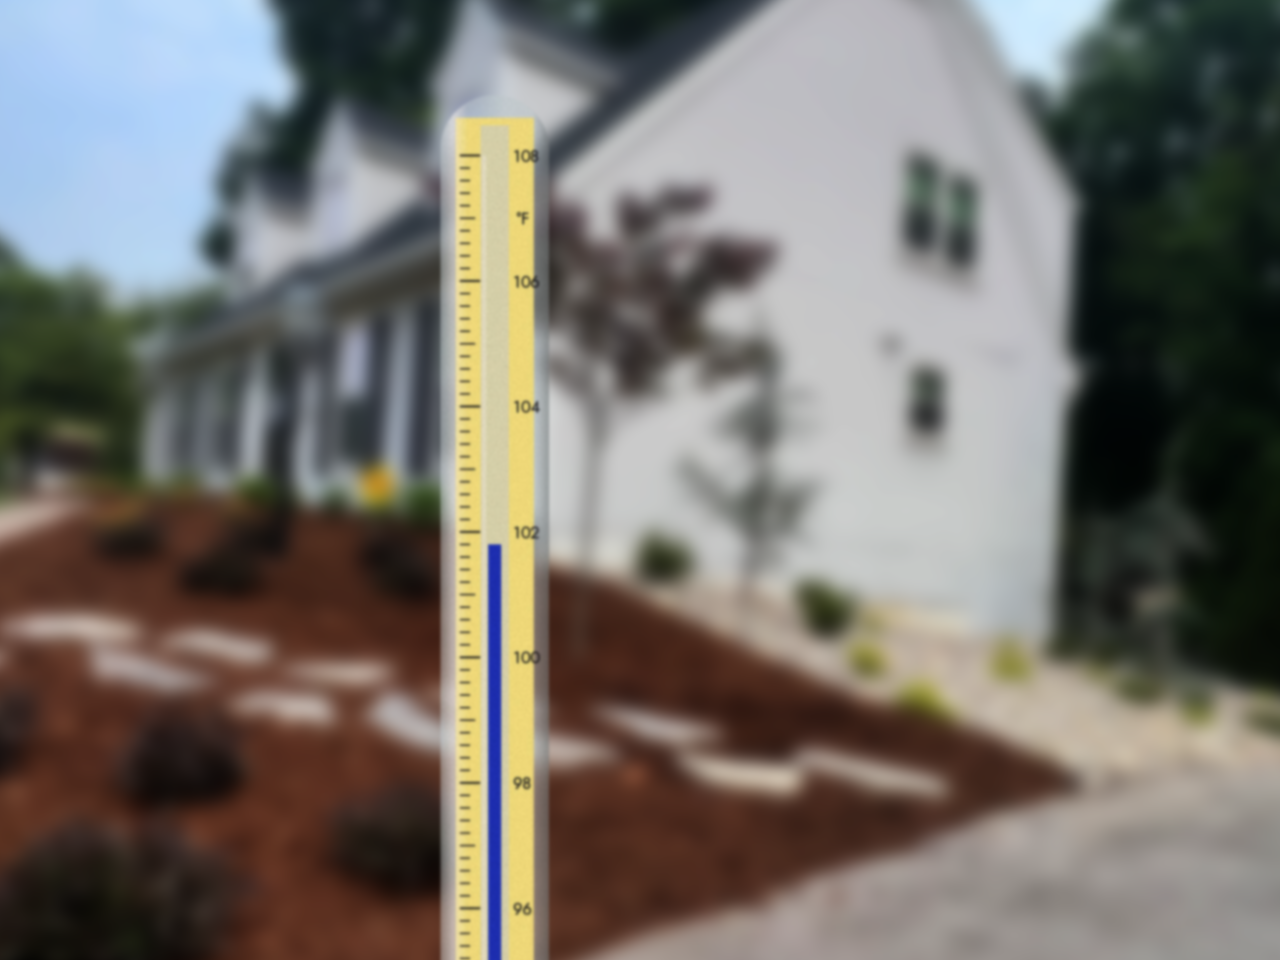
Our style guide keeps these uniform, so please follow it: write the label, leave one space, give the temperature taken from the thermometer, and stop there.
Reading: 101.8 °F
